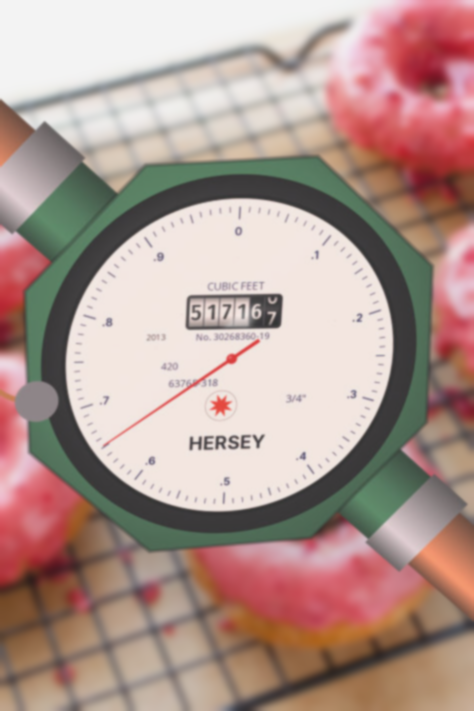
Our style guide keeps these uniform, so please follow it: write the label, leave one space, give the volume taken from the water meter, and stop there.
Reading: 517166.65 ft³
